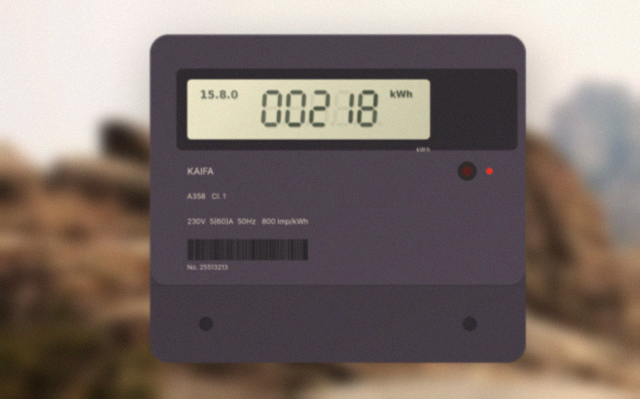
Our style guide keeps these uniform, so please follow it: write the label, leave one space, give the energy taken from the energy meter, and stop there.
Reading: 218 kWh
